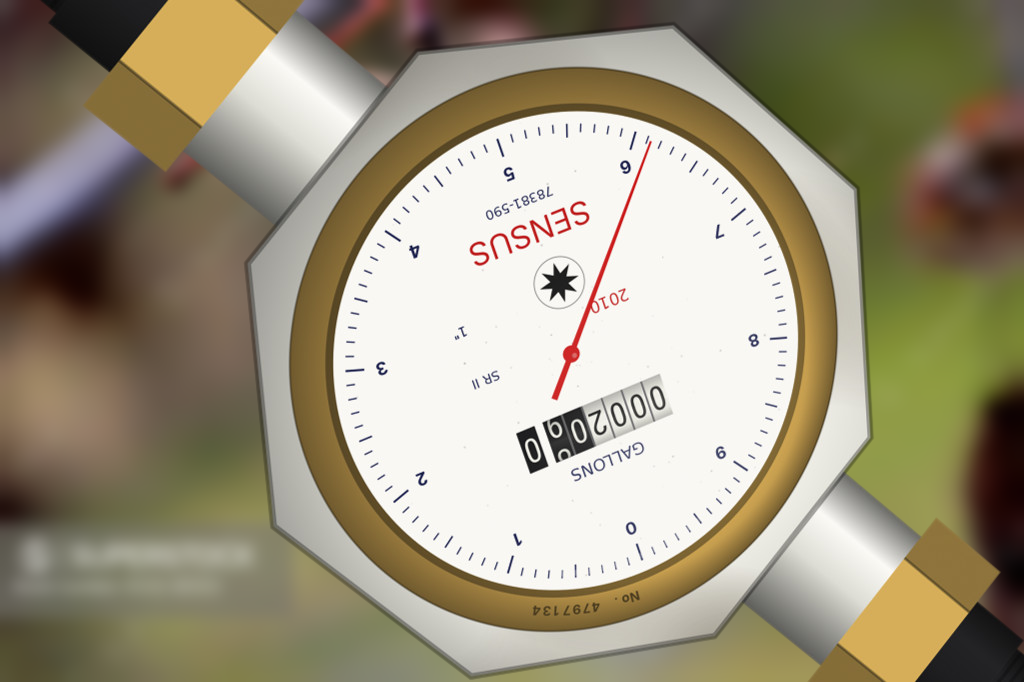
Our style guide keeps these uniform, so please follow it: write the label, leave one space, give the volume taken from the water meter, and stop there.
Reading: 2086.1 gal
